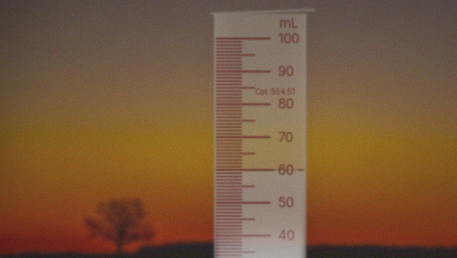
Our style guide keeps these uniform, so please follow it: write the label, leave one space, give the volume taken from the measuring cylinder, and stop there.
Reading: 60 mL
